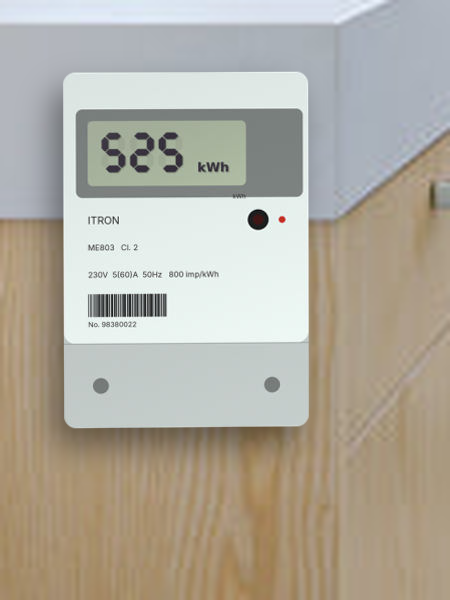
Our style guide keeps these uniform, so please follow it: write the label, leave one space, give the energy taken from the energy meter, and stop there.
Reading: 525 kWh
